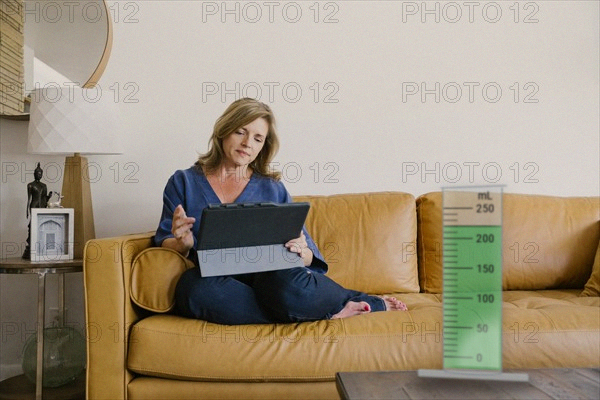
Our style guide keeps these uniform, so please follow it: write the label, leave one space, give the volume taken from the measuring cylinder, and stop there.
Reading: 220 mL
